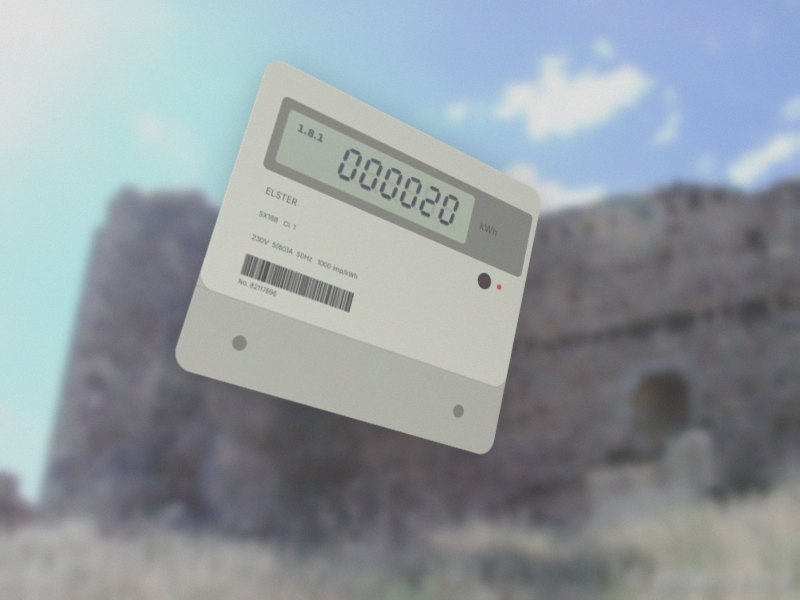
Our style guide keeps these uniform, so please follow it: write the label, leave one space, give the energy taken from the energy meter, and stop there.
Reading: 20 kWh
